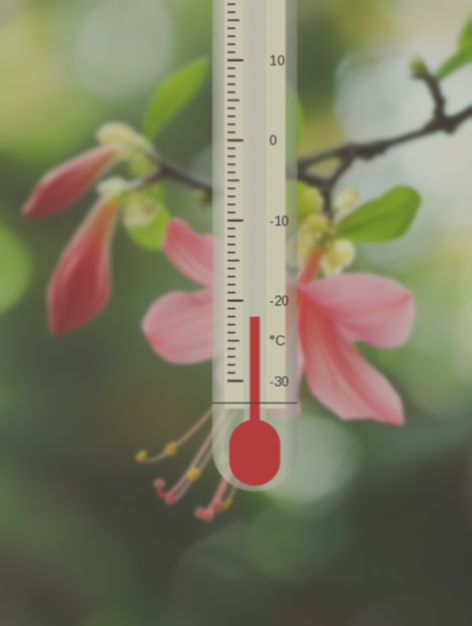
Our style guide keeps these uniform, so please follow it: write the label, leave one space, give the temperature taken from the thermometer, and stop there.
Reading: -22 °C
